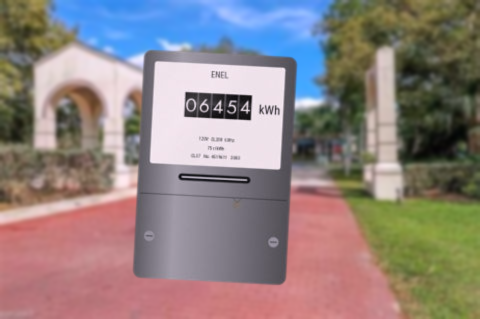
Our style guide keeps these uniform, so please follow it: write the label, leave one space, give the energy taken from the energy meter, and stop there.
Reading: 6454 kWh
